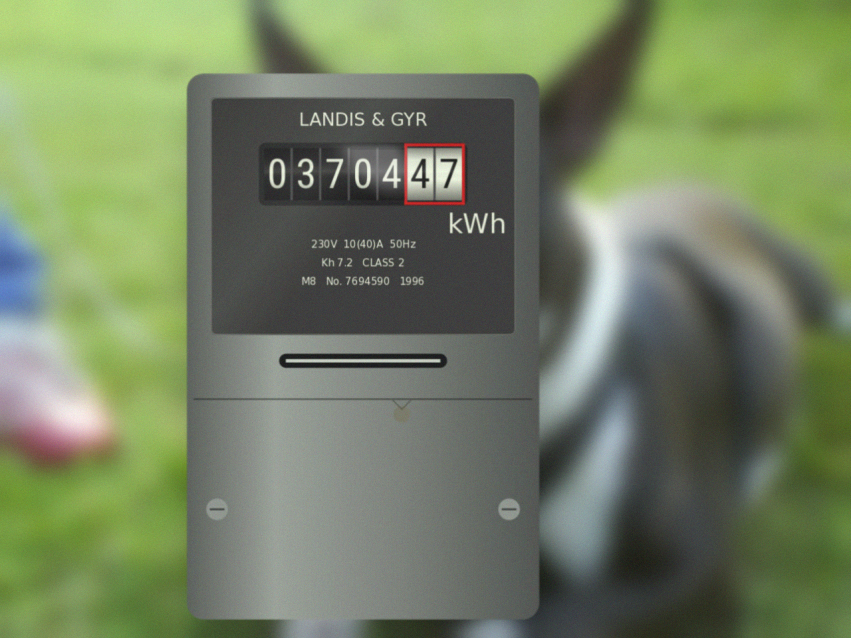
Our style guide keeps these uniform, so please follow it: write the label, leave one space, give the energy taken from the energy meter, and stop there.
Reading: 3704.47 kWh
